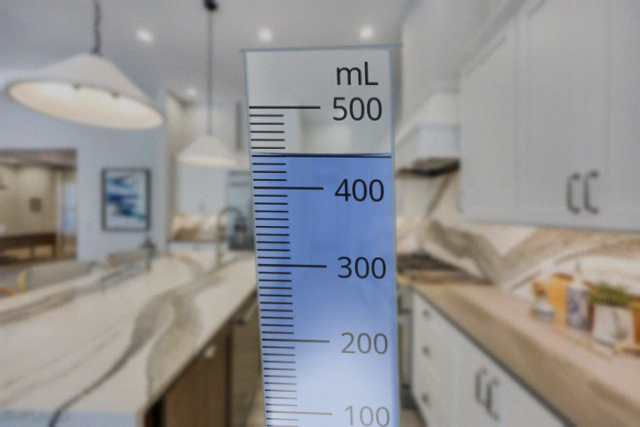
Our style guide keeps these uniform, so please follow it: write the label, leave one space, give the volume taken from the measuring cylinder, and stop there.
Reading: 440 mL
